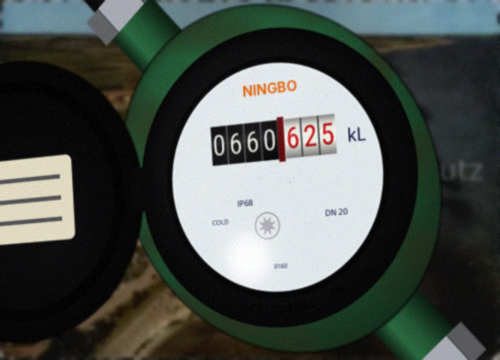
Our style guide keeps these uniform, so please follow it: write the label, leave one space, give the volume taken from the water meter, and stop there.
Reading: 660.625 kL
